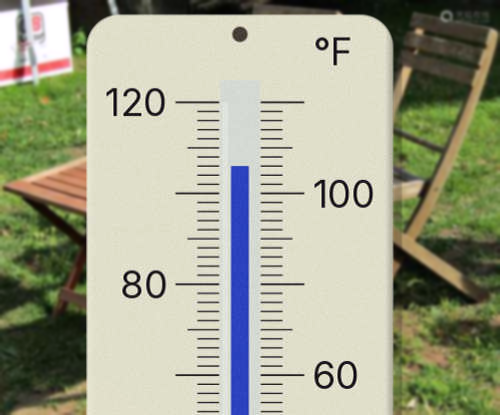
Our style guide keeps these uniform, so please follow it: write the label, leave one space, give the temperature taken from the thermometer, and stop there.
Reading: 106 °F
